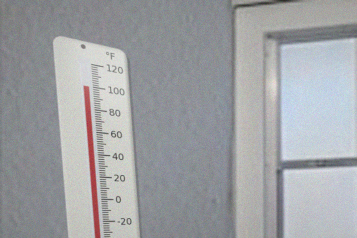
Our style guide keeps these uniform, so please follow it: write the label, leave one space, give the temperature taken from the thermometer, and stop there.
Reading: 100 °F
